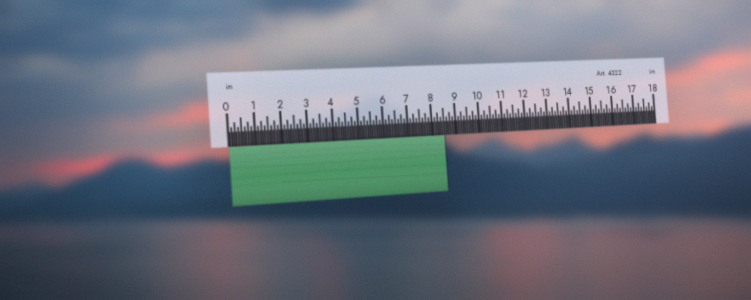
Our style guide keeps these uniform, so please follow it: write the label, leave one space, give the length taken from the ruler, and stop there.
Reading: 8.5 in
